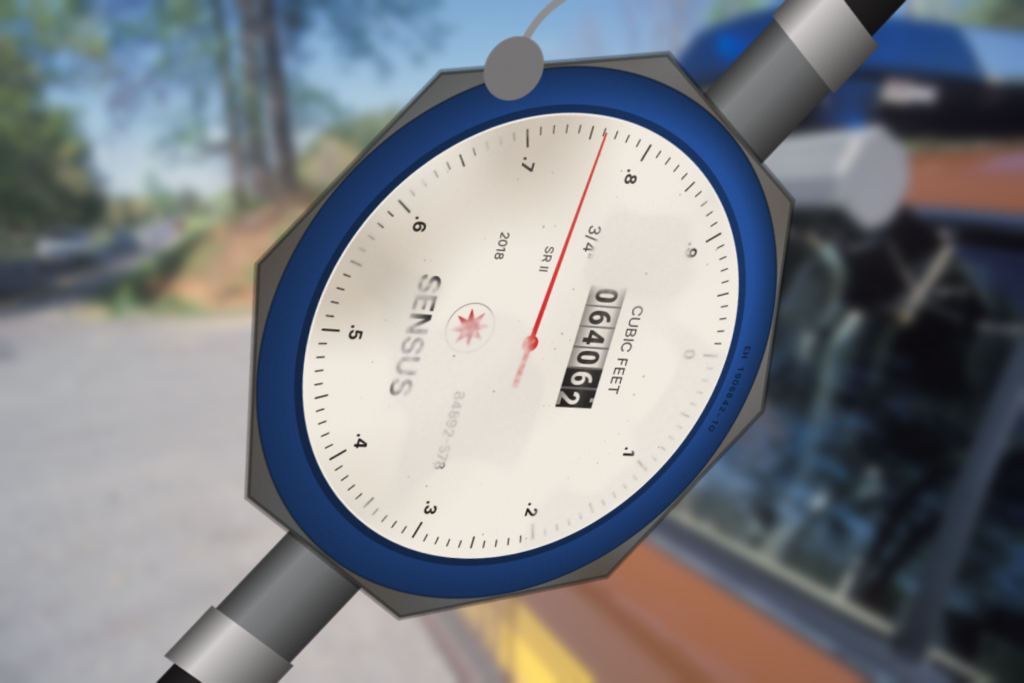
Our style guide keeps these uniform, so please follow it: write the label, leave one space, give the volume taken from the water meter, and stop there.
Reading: 64061.76 ft³
